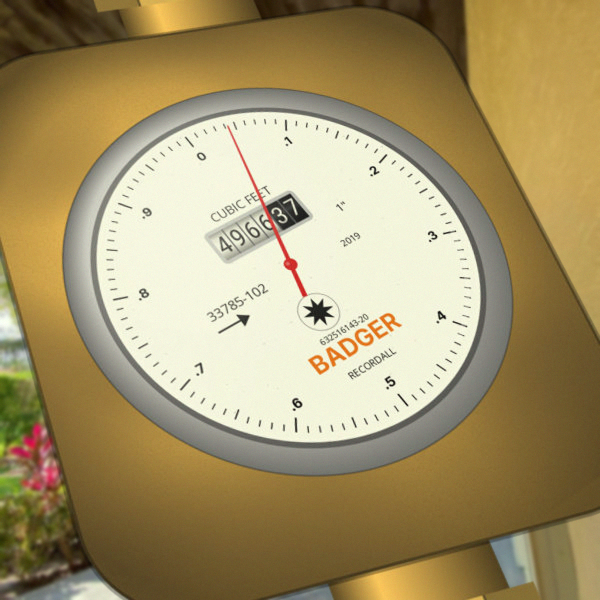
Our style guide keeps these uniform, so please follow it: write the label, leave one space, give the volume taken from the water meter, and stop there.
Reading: 496637.04 ft³
